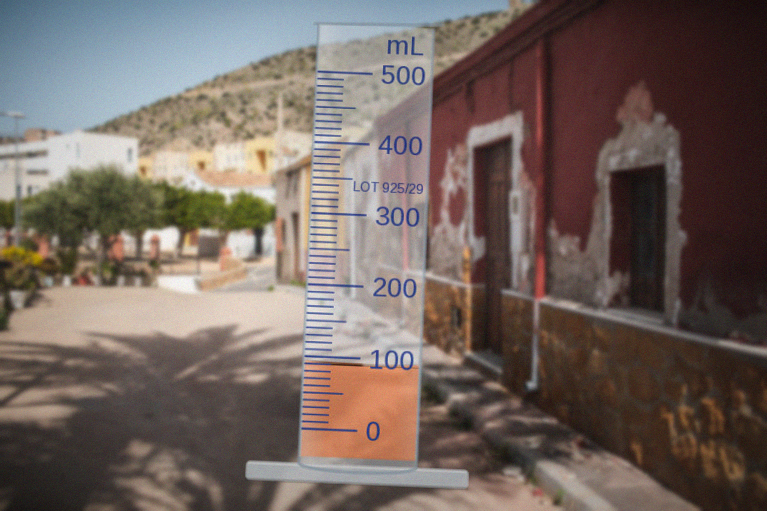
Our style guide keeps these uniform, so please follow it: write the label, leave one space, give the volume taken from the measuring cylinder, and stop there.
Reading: 90 mL
